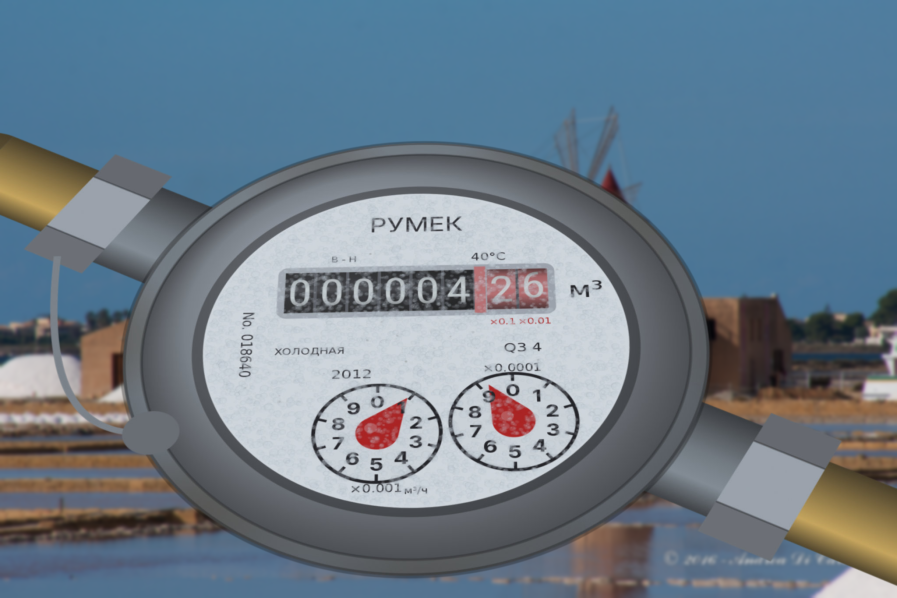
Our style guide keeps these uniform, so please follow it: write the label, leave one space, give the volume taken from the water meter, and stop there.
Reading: 4.2609 m³
